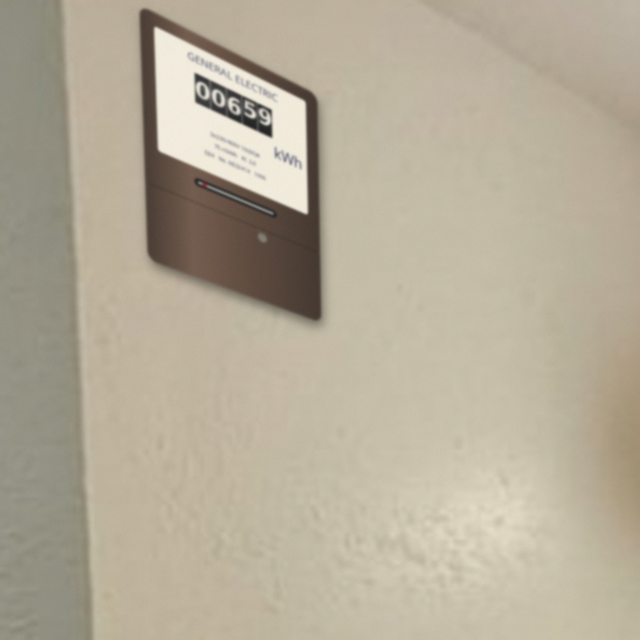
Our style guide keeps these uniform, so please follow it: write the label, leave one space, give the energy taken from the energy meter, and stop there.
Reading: 659 kWh
